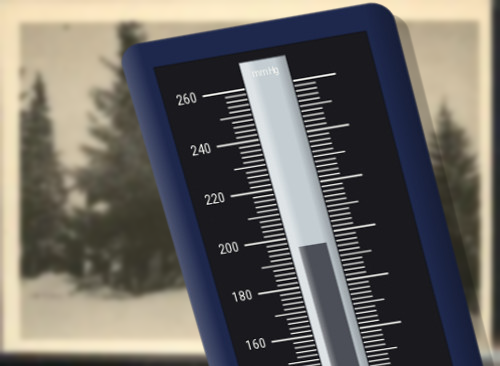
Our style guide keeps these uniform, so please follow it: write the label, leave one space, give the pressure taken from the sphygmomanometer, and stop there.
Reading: 196 mmHg
